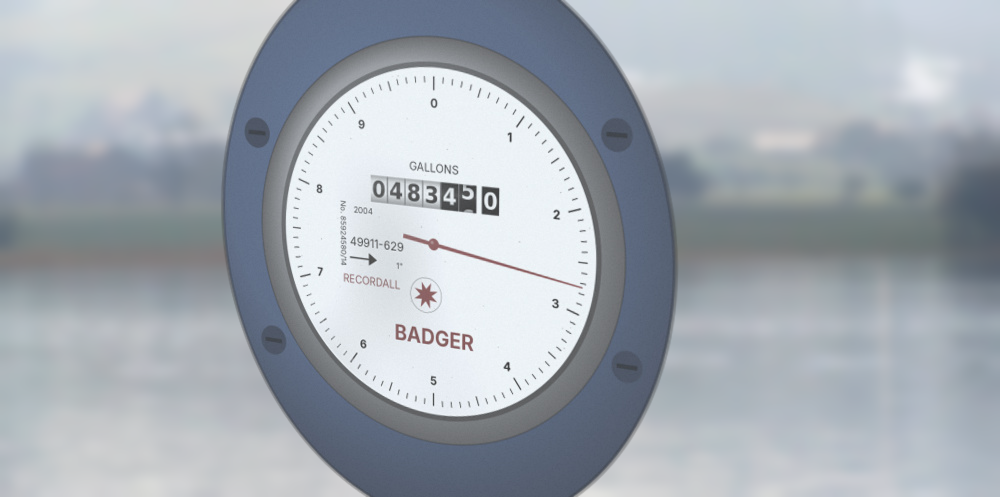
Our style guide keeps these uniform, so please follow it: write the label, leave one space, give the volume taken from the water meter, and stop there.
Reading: 483452.7 gal
